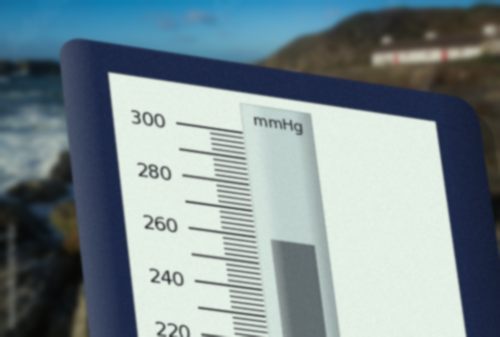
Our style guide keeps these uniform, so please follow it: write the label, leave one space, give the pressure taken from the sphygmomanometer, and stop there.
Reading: 260 mmHg
